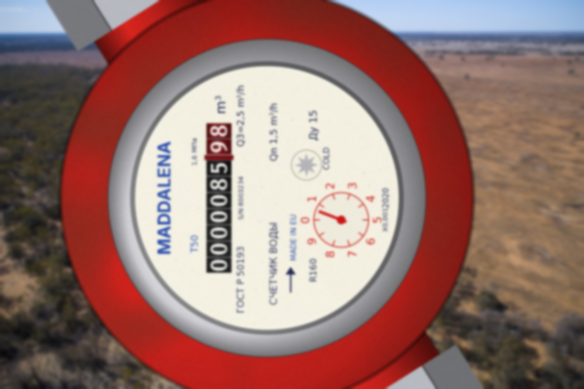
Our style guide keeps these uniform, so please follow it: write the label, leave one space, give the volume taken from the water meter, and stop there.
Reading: 85.980 m³
